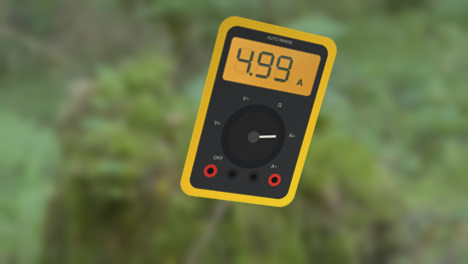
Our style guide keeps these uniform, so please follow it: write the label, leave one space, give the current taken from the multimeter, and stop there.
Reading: 4.99 A
